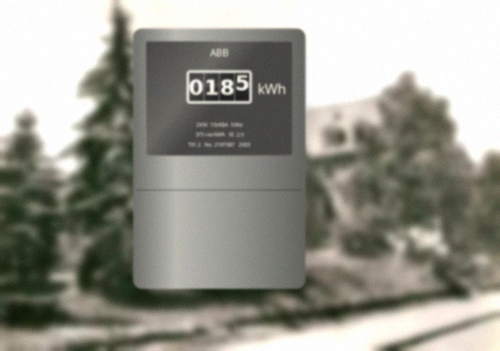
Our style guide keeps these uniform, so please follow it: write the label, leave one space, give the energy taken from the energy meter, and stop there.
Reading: 185 kWh
